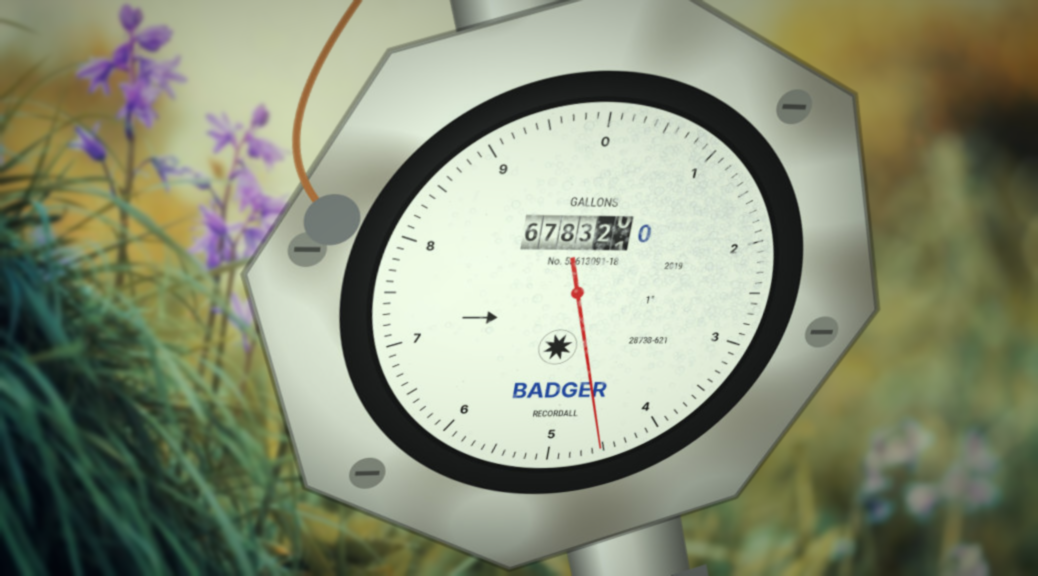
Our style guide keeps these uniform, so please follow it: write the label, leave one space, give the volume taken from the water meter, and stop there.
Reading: 6783204.5 gal
